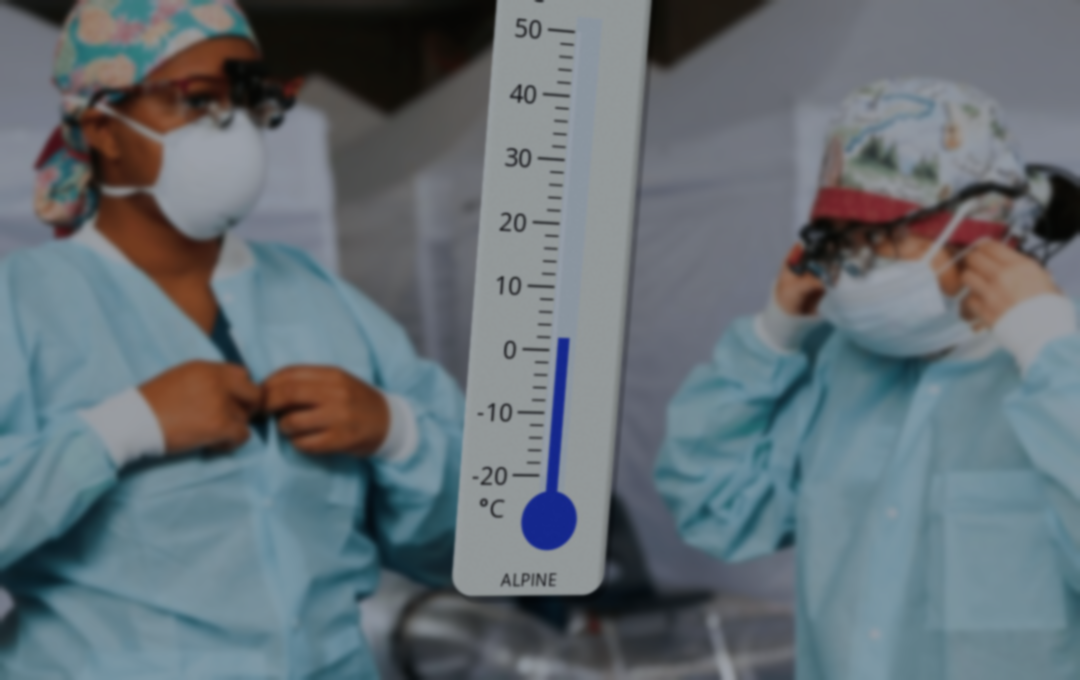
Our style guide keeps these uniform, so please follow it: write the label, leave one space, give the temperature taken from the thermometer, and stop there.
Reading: 2 °C
